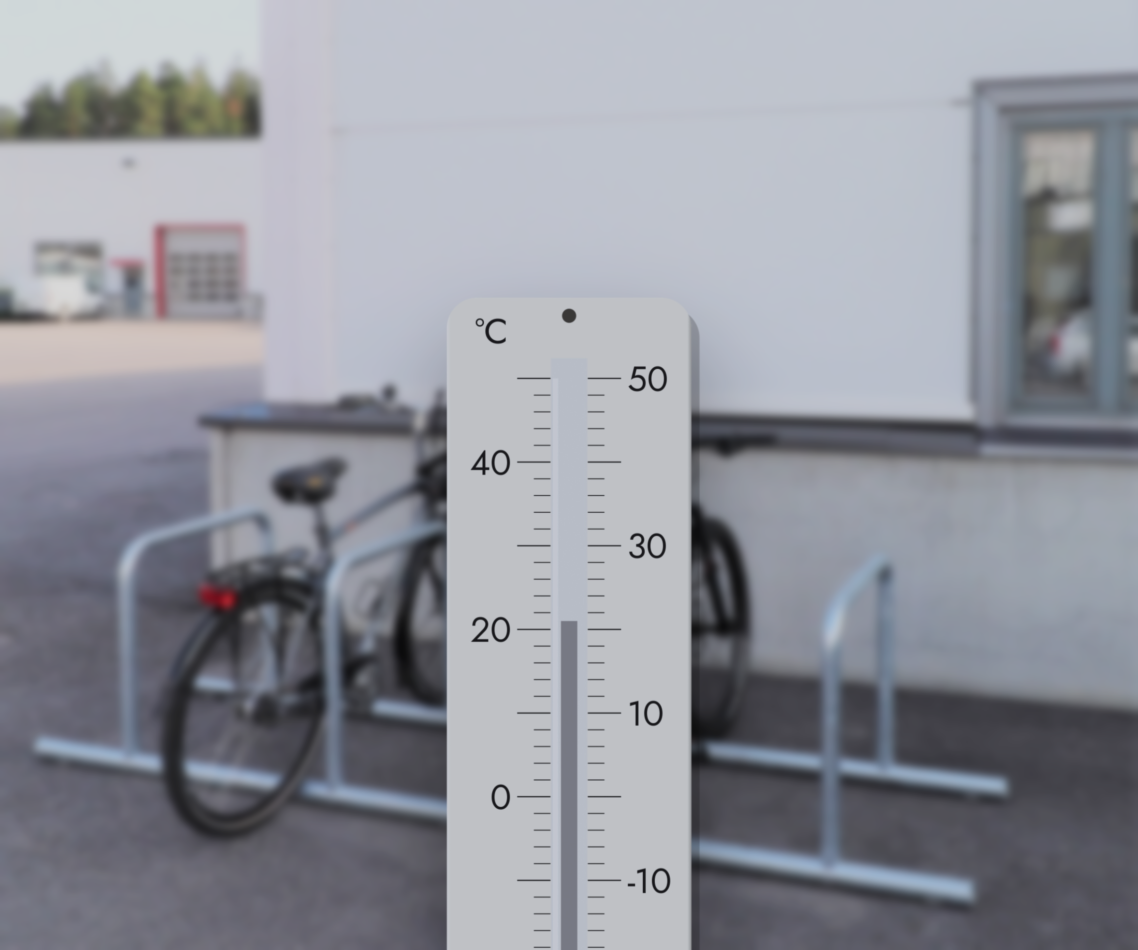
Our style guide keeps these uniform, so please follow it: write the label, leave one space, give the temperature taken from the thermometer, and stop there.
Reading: 21 °C
